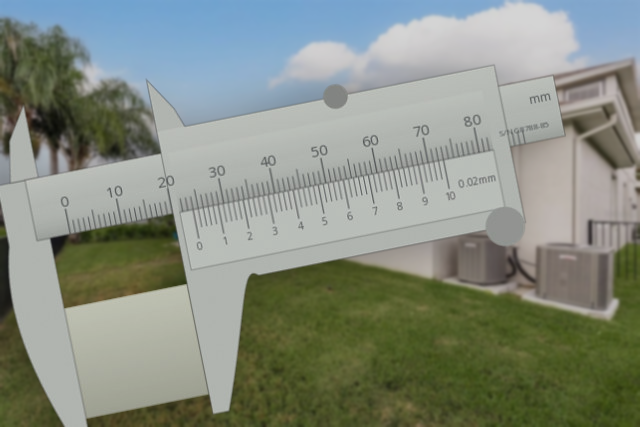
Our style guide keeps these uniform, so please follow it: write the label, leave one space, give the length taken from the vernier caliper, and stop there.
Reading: 24.0 mm
